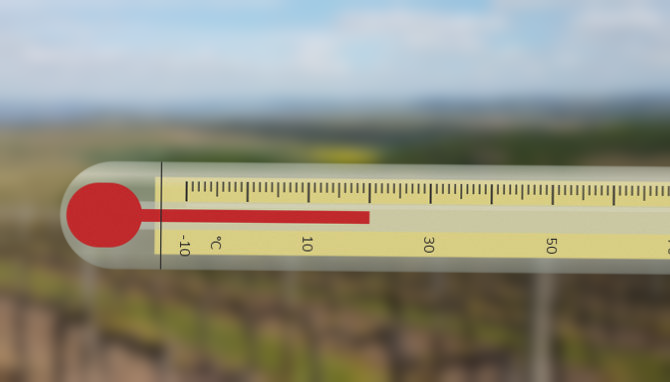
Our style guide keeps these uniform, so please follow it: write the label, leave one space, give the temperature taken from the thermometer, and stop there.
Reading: 20 °C
